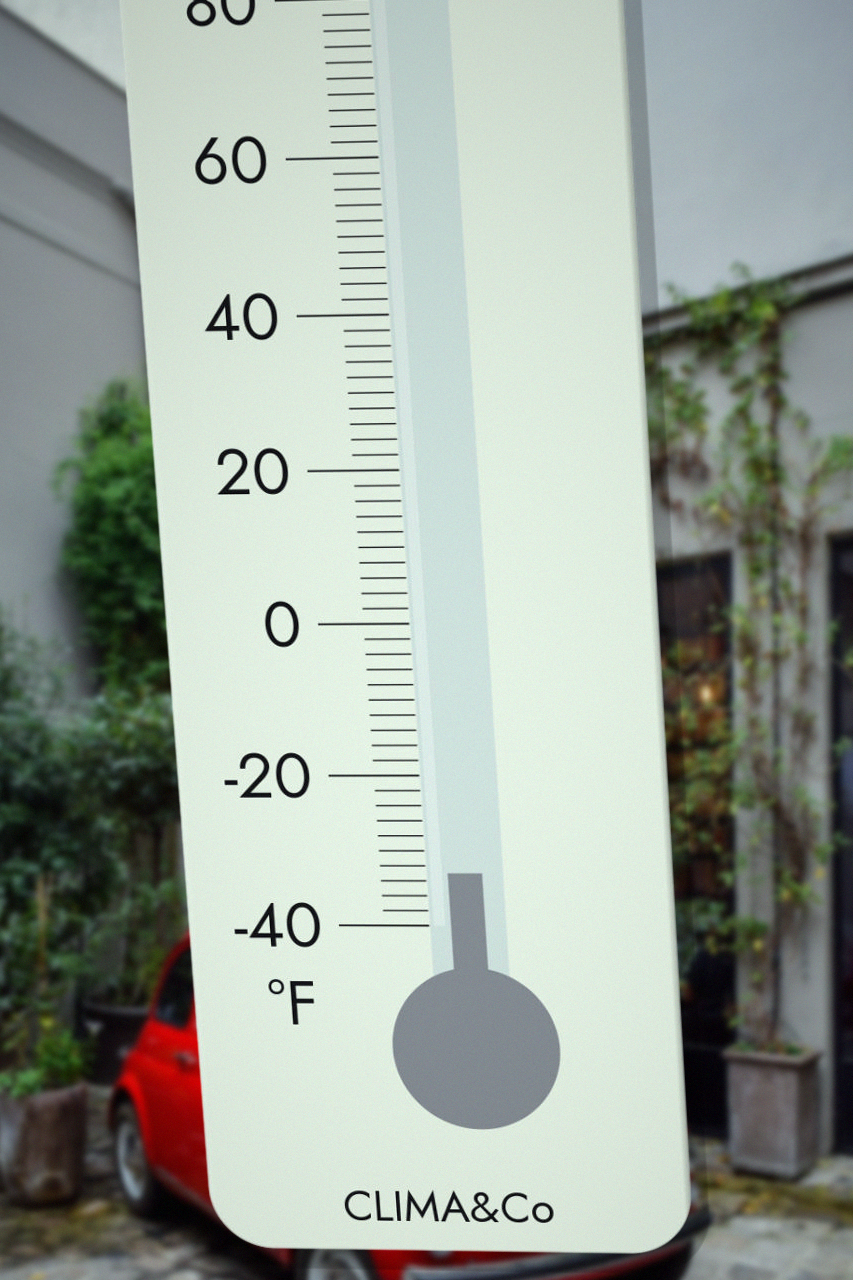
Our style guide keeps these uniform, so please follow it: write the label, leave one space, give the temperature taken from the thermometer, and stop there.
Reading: -33 °F
